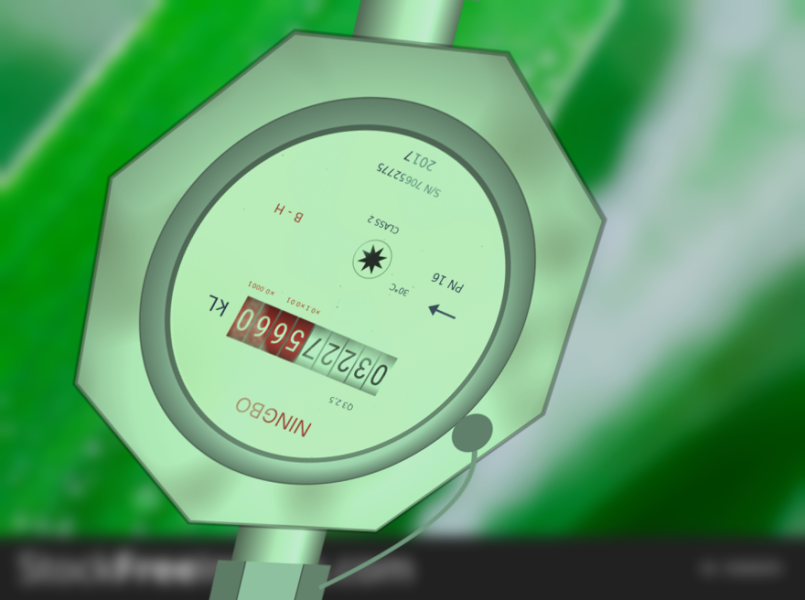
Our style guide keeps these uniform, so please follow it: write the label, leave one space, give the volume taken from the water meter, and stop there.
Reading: 3227.5660 kL
